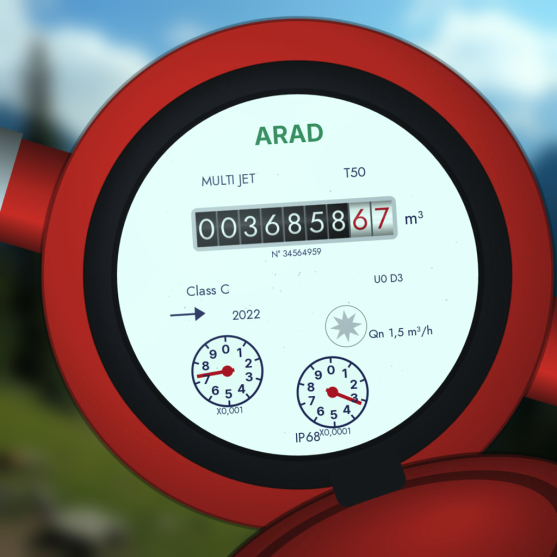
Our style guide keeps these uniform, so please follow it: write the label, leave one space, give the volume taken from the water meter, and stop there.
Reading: 36858.6773 m³
